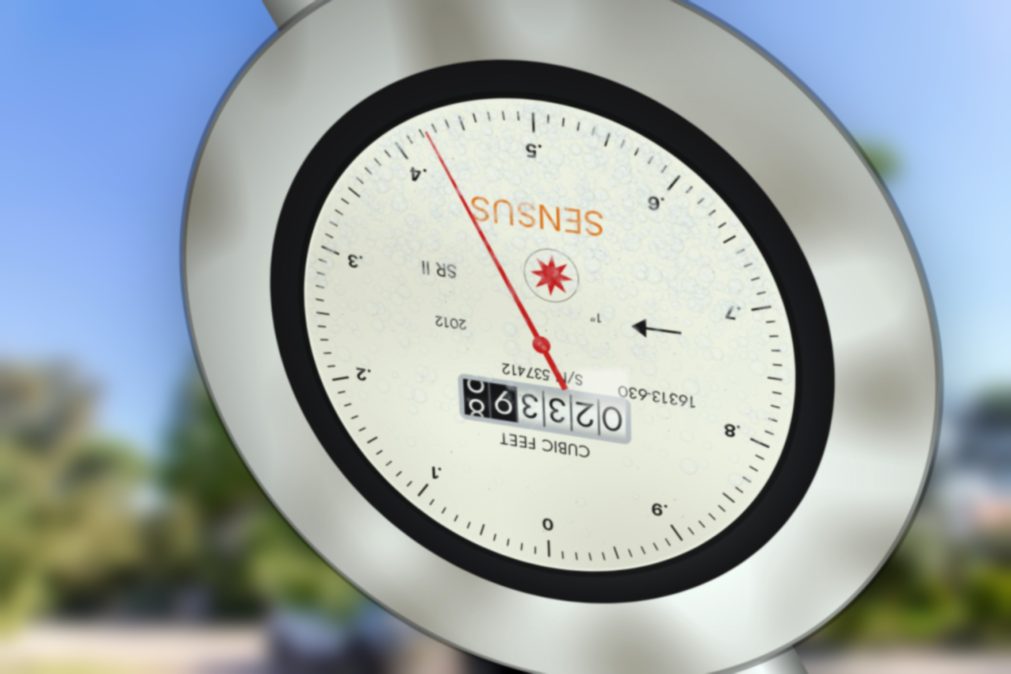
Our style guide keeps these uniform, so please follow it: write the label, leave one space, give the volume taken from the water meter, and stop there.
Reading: 23398.42 ft³
